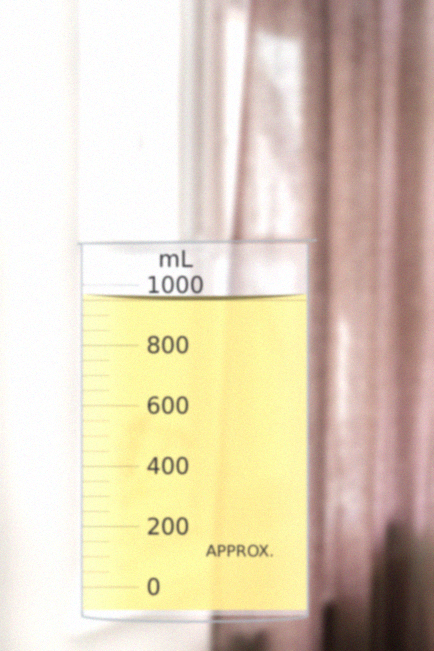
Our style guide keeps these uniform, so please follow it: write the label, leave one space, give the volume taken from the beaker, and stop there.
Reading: 950 mL
